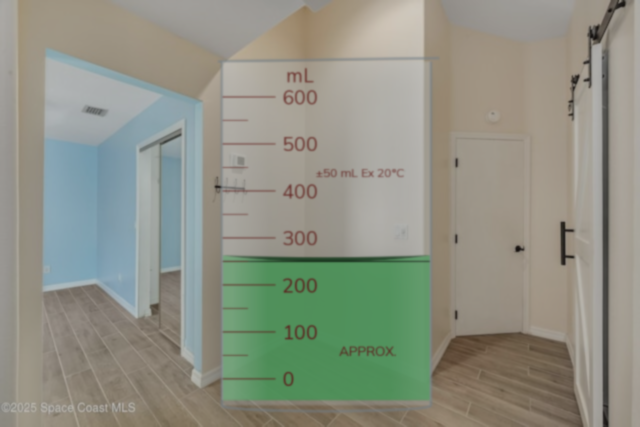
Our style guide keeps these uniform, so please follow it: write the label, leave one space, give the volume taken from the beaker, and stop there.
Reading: 250 mL
